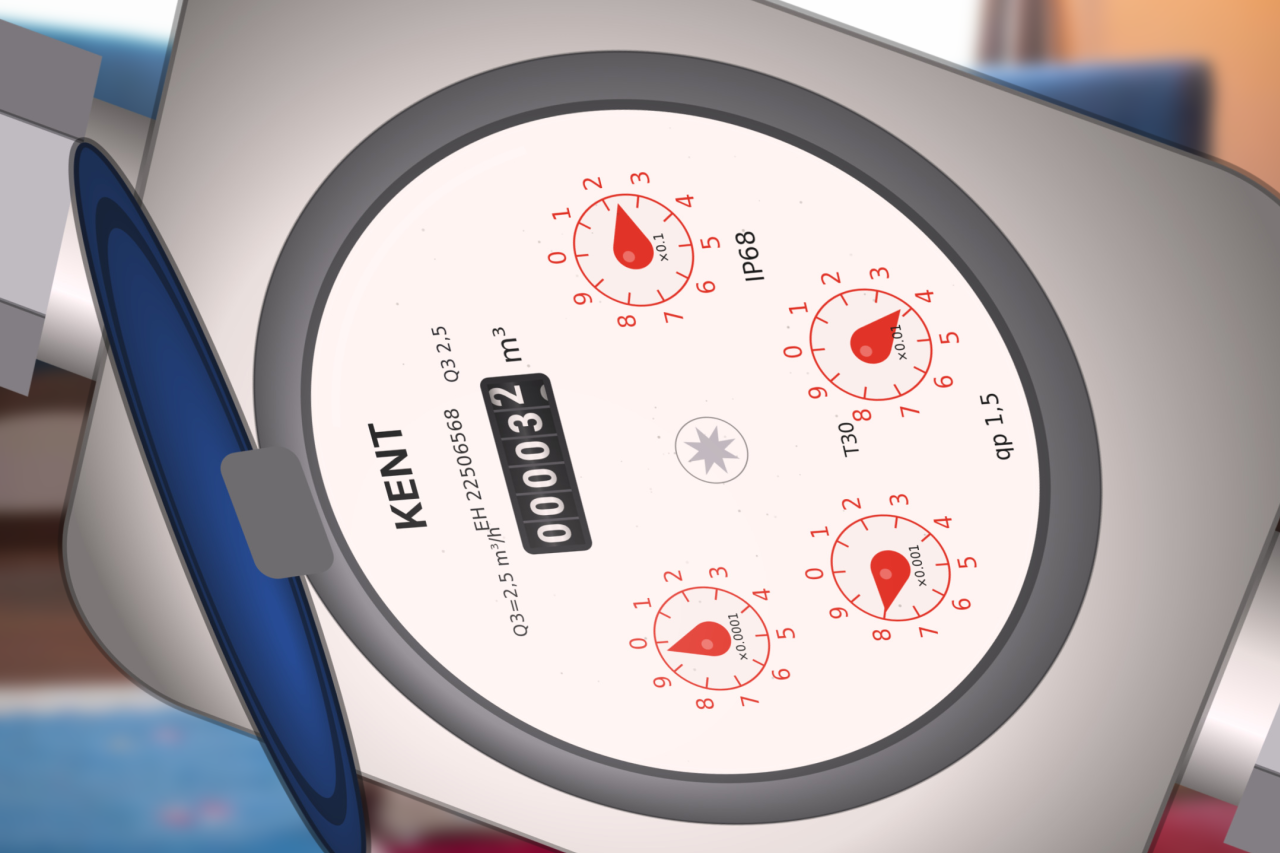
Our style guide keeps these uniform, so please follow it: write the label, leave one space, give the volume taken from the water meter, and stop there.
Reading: 32.2379 m³
